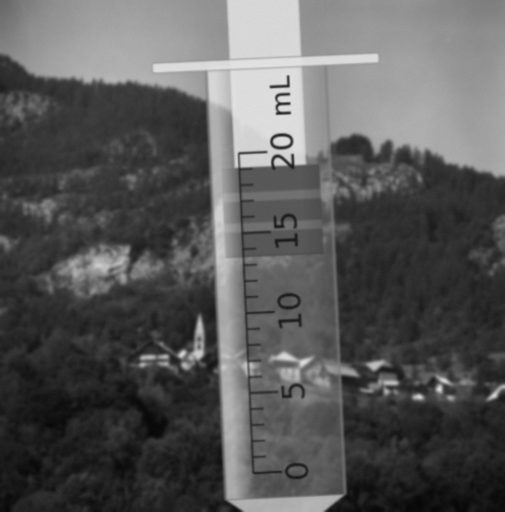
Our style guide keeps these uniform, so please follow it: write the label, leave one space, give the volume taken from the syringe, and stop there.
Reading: 13.5 mL
